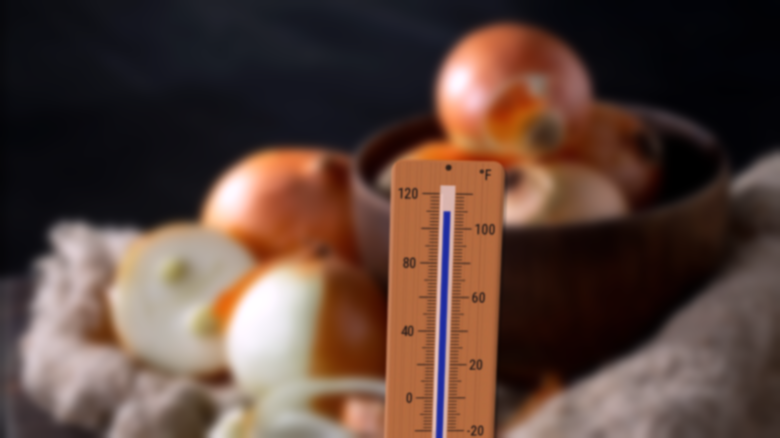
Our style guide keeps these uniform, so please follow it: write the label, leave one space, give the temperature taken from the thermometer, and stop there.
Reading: 110 °F
